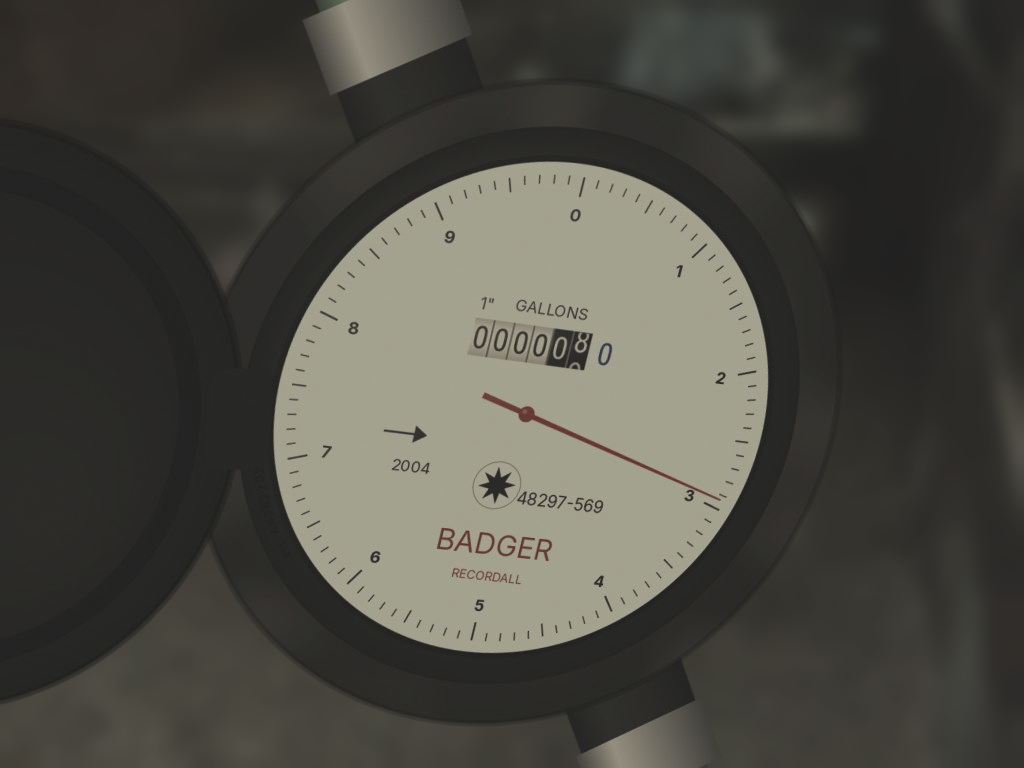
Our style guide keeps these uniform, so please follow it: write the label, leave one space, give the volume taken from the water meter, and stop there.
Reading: 82.9 gal
